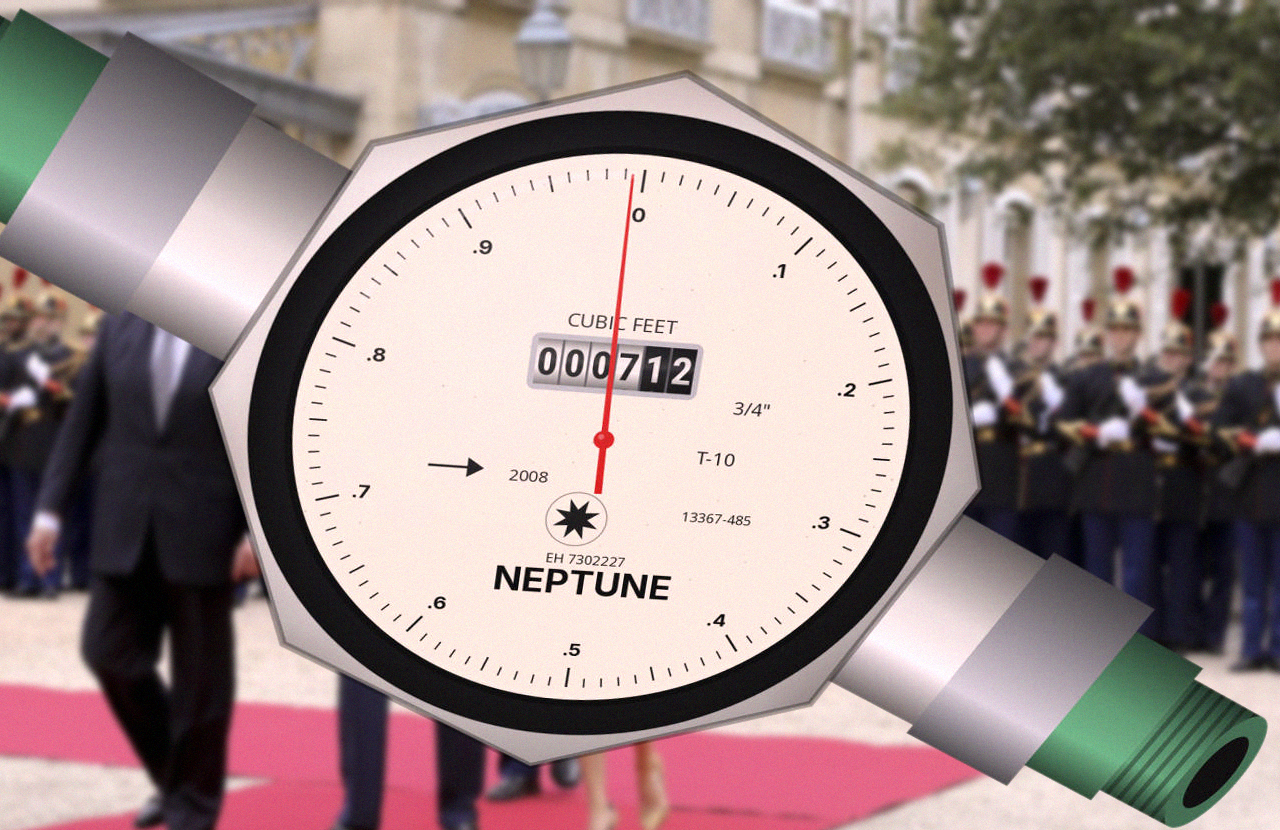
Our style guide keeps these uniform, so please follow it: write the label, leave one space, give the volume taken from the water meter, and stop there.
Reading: 711.99 ft³
